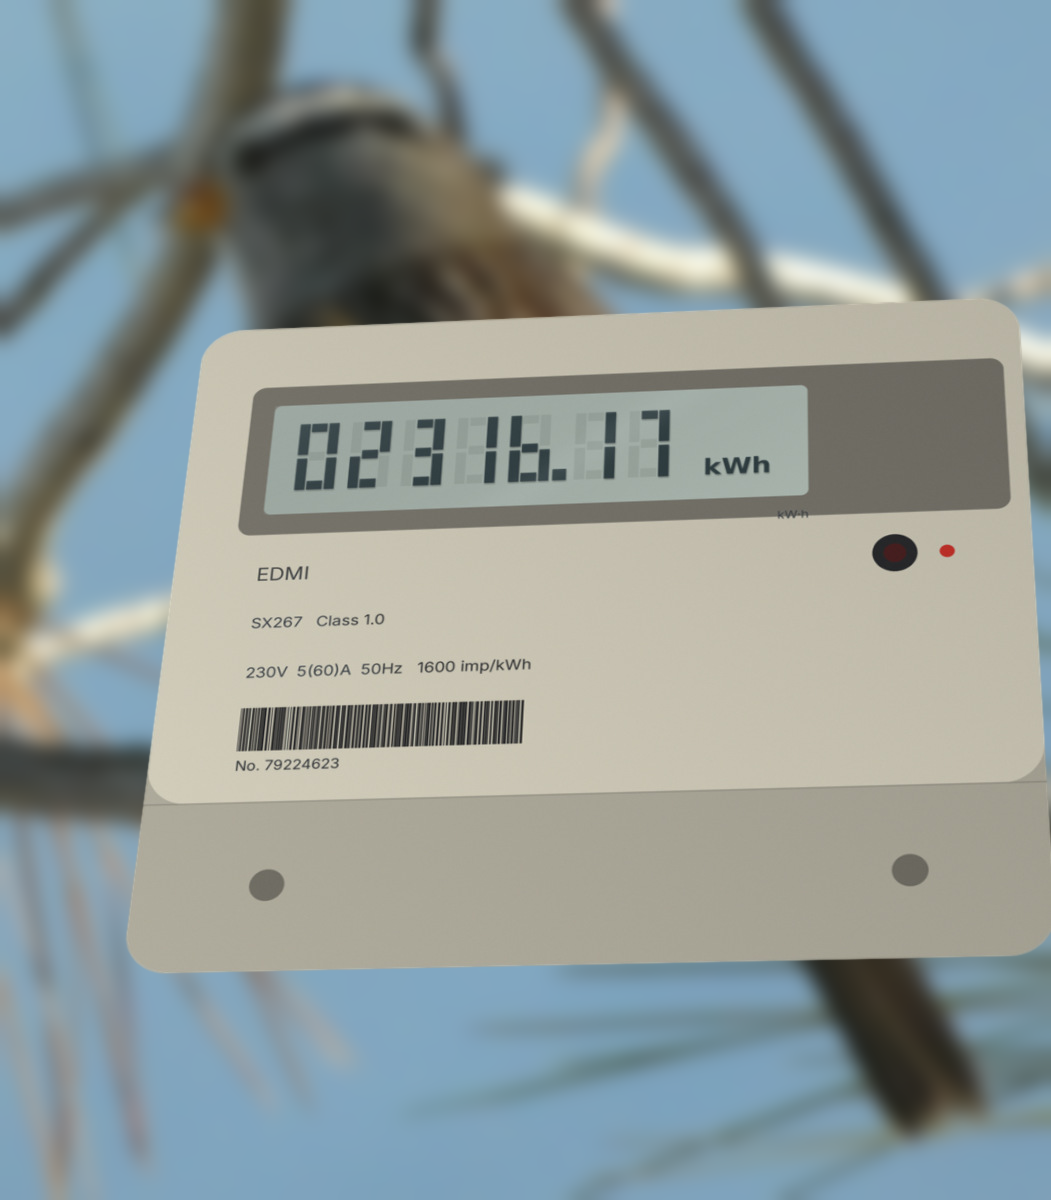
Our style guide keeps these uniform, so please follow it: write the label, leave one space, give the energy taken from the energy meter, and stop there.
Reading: 2316.17 kWh
